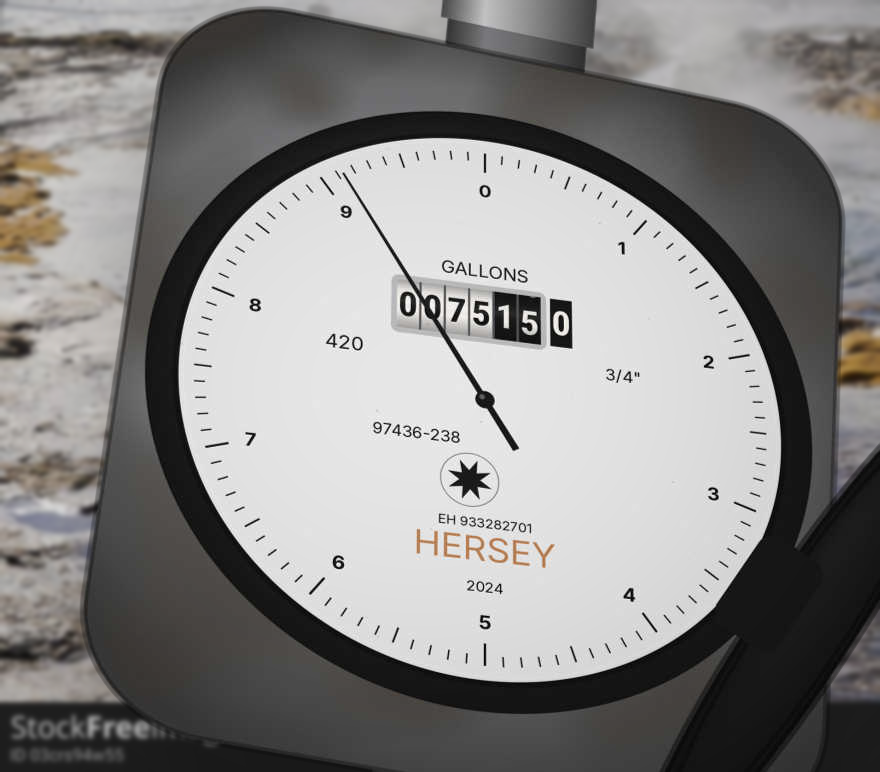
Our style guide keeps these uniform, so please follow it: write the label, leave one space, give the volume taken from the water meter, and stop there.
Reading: 75149.1 gal
